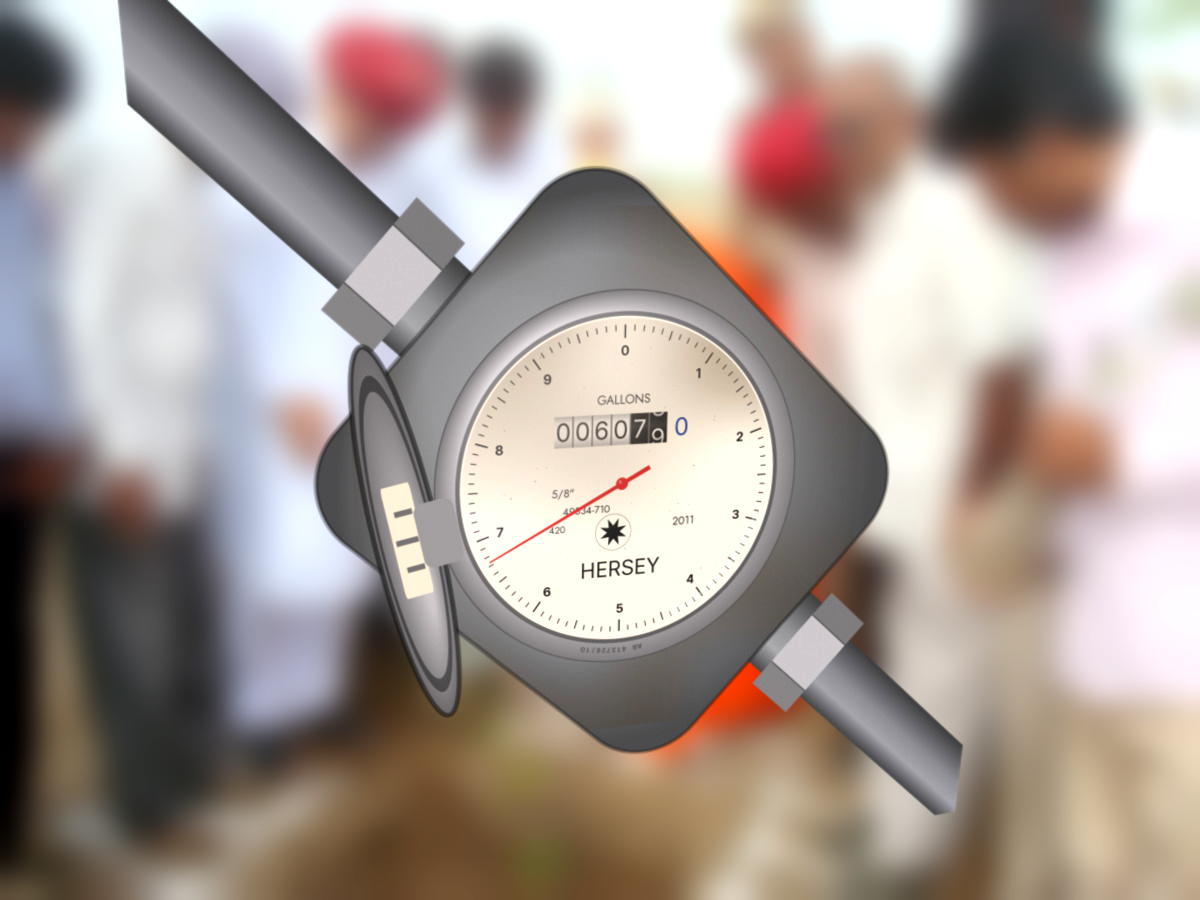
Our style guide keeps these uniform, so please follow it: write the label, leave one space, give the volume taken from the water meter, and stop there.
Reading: 60786.7 gal
